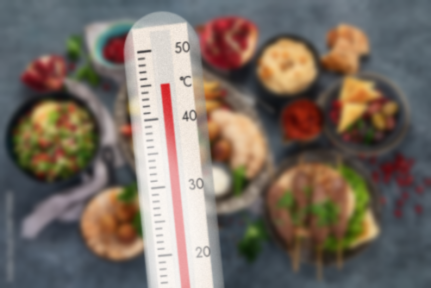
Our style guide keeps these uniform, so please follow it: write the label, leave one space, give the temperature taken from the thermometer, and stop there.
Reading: 45 °C
